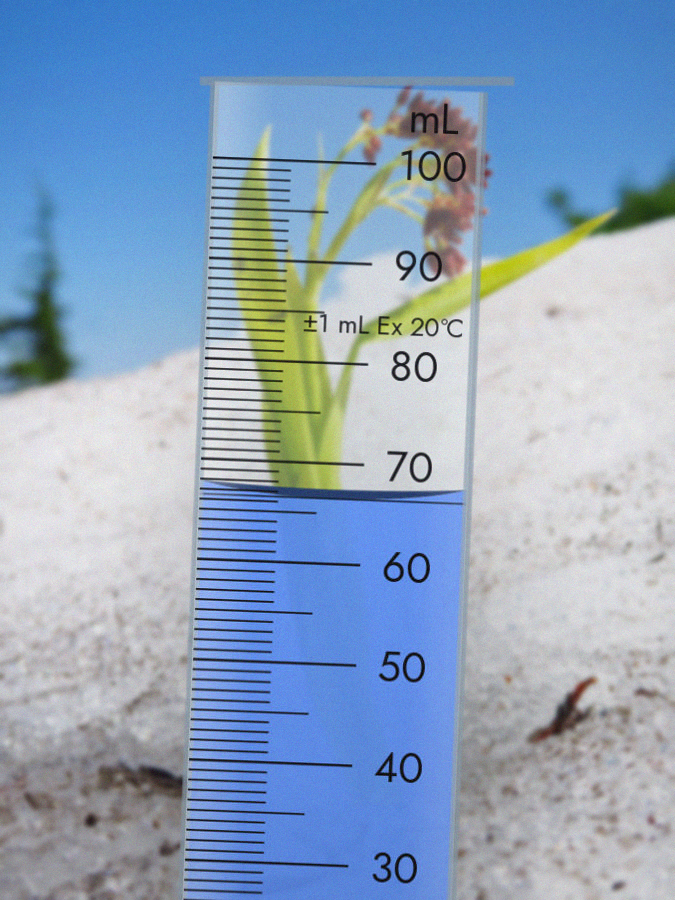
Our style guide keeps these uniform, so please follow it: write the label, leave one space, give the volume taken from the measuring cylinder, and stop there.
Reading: 66.5 mL
